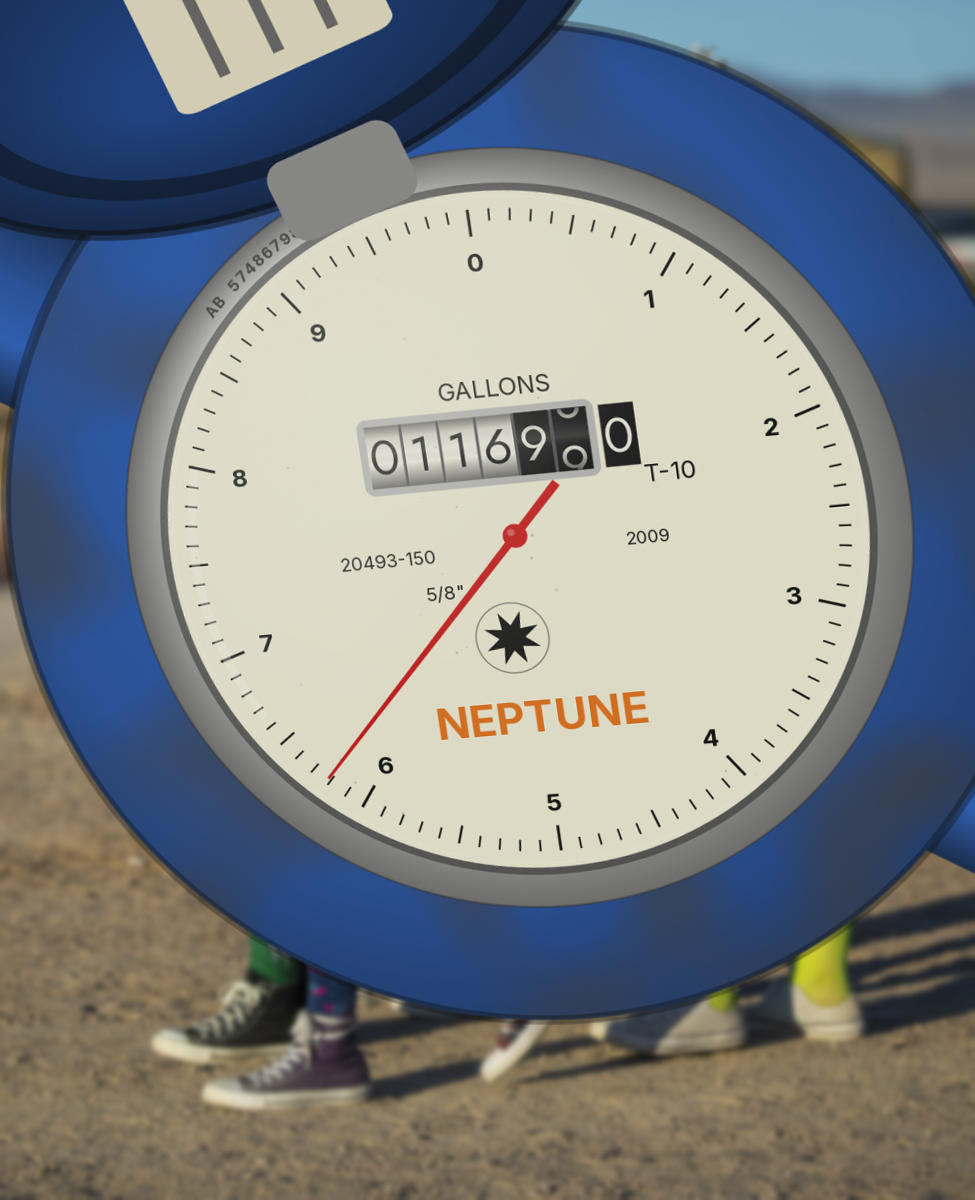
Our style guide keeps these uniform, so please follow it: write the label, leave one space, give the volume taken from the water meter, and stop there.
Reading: 116986.2 gal
